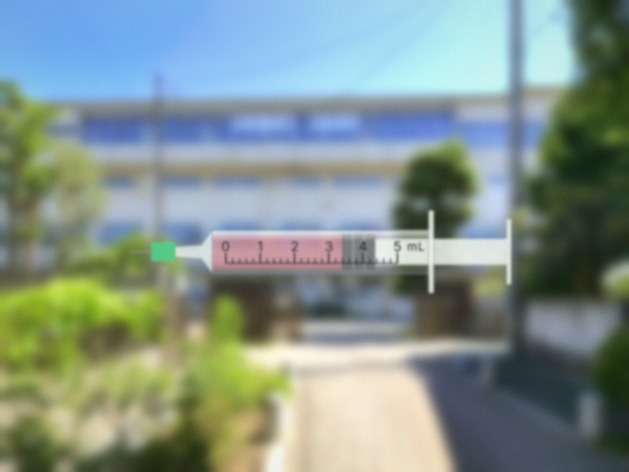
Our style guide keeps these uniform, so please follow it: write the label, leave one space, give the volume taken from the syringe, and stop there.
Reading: 3.4 mL
